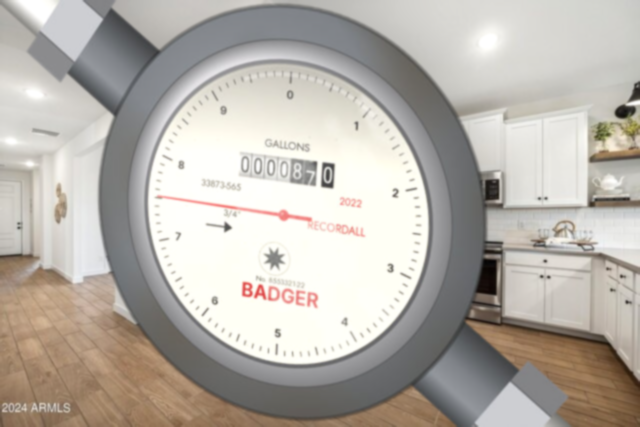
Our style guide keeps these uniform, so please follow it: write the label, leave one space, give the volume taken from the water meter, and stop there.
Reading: 867.5 gal
